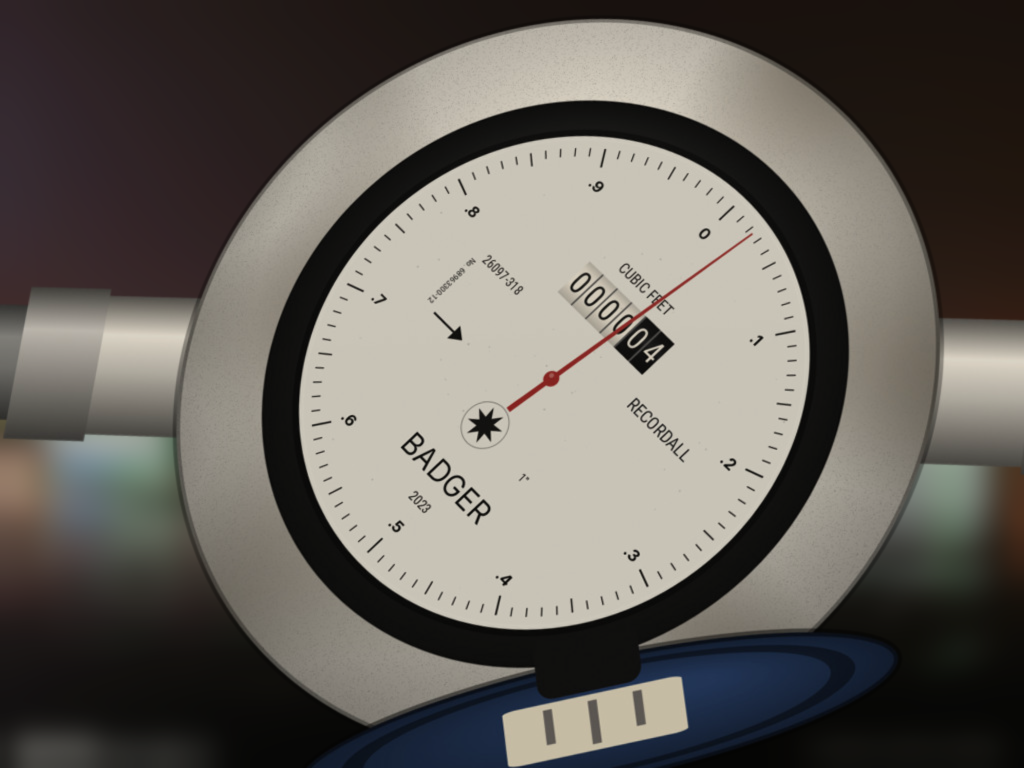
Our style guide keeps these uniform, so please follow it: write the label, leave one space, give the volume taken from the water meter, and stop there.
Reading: 4.02 ft³
